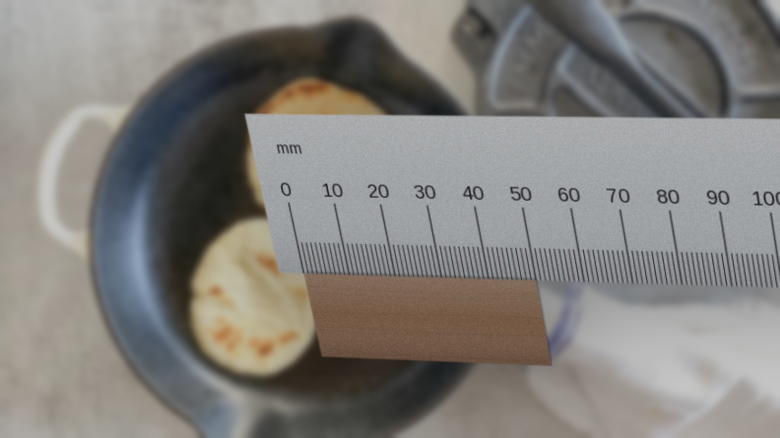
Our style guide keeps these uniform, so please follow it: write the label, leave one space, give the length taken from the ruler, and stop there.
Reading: 50 mm
